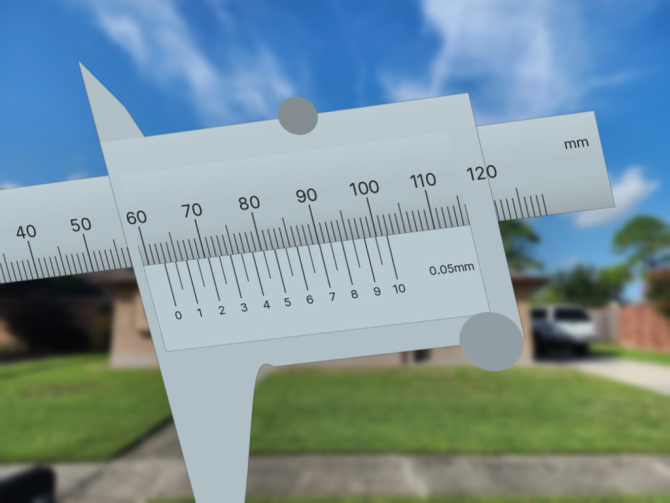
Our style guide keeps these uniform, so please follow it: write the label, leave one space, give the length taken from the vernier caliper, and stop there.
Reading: 62.8 mm
